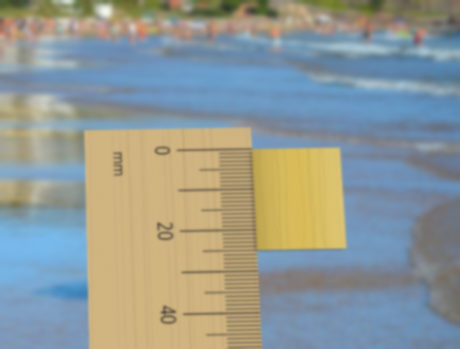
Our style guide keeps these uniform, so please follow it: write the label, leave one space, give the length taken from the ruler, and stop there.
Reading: 25 mm
